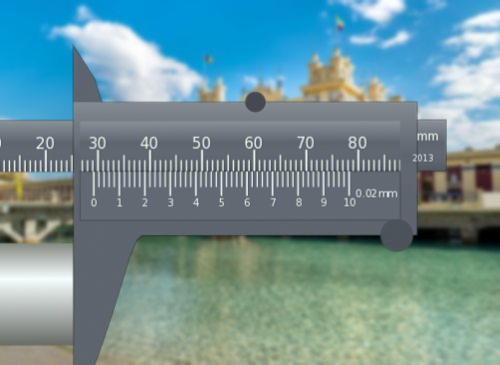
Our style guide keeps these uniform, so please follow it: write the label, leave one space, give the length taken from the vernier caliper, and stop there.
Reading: 29.2 mm
